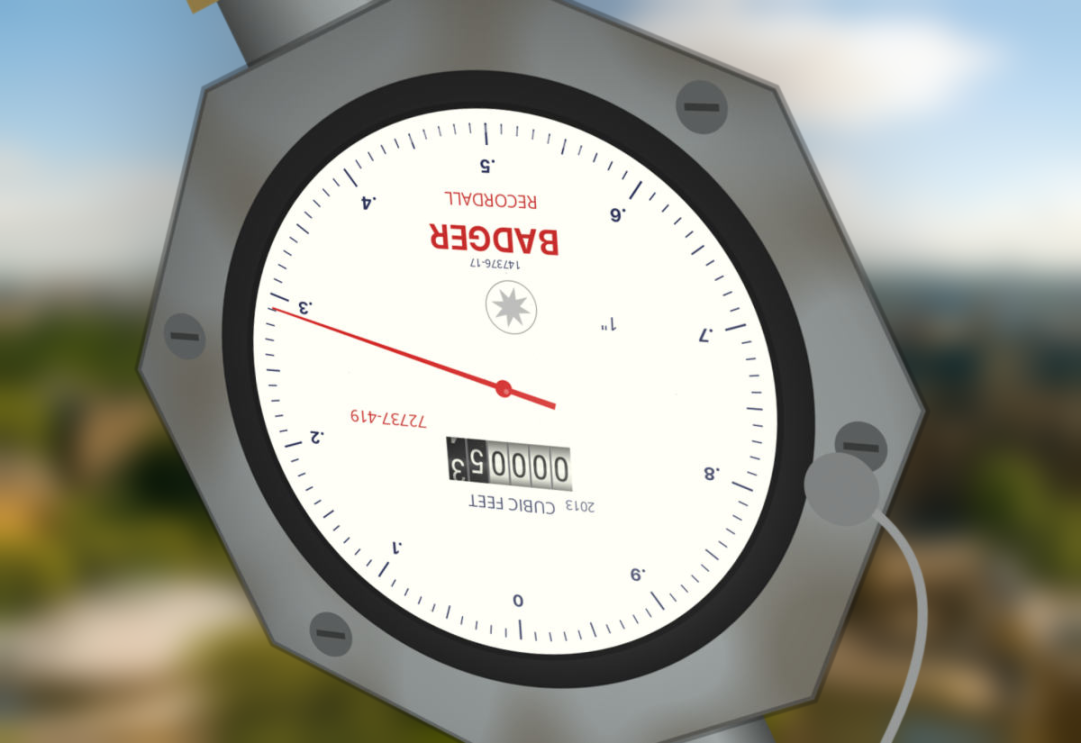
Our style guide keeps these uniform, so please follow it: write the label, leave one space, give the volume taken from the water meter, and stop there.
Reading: 53.29 ft³
